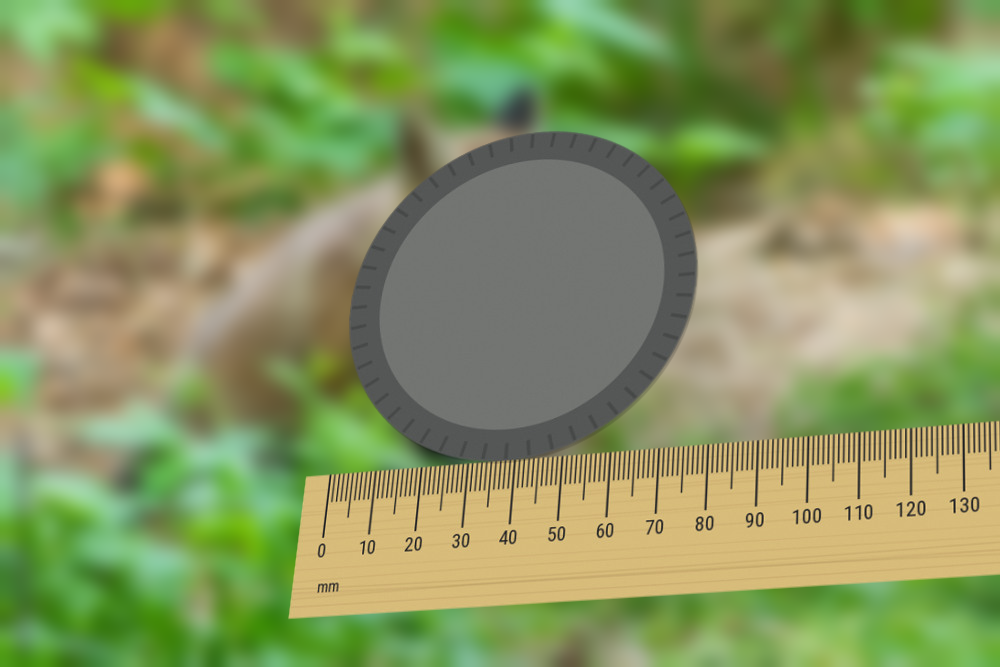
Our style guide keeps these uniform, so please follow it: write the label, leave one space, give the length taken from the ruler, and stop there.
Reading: 76 mm
